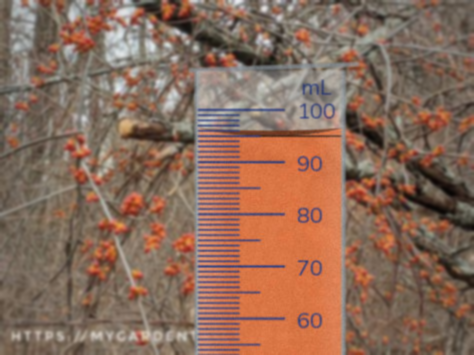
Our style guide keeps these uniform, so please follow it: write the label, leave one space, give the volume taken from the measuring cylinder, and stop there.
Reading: 95 mL
